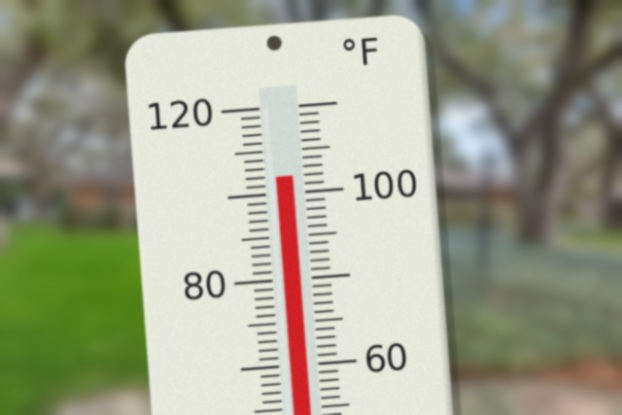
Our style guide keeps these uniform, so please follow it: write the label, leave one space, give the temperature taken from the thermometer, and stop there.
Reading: 104 °F
